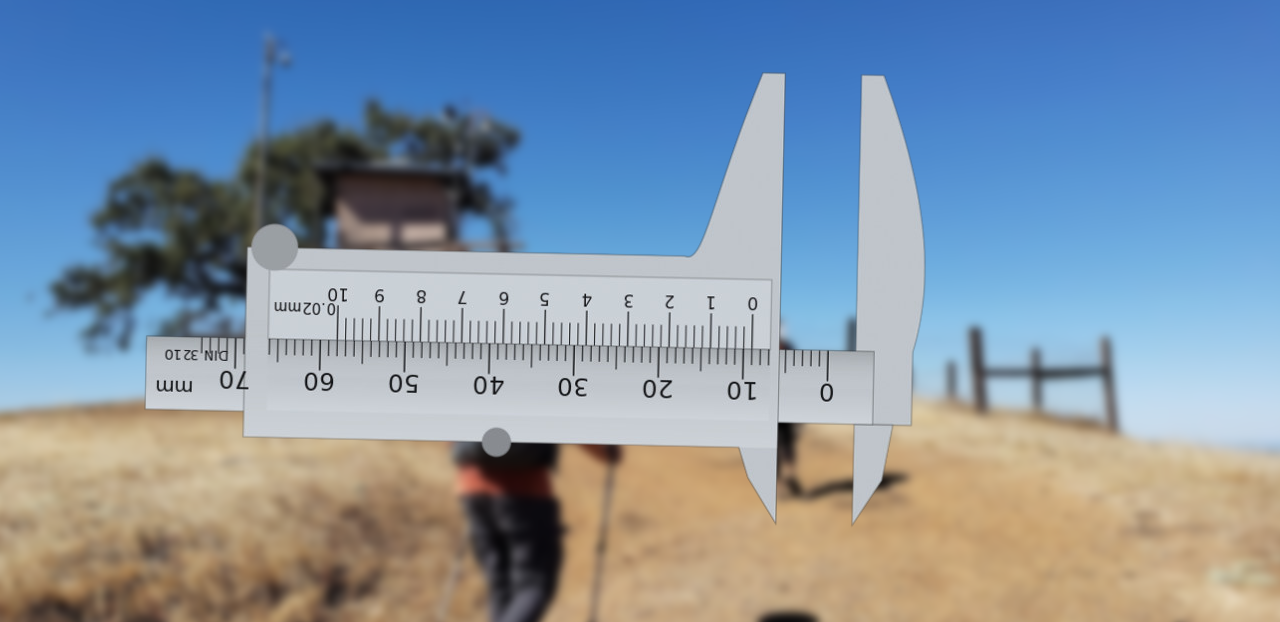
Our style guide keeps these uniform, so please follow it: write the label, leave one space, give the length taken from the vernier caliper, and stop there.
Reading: 9.0 mm
